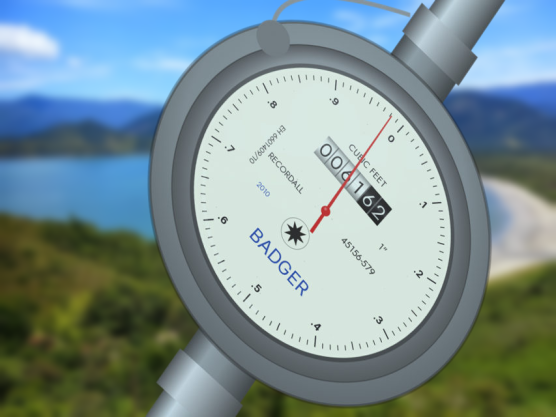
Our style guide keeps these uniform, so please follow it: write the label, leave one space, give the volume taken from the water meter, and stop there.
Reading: 6161.98 ft³
